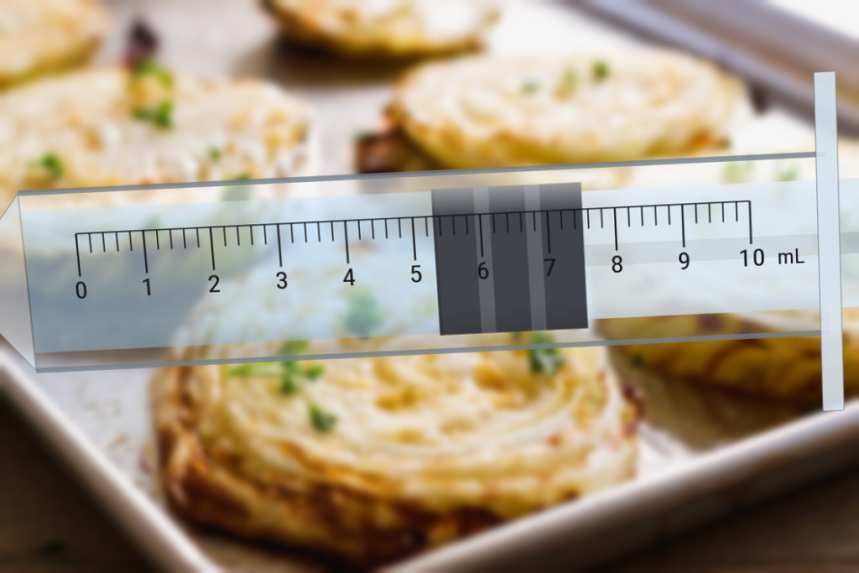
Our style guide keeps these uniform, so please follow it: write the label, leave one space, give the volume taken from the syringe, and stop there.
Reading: 5.3 mL
